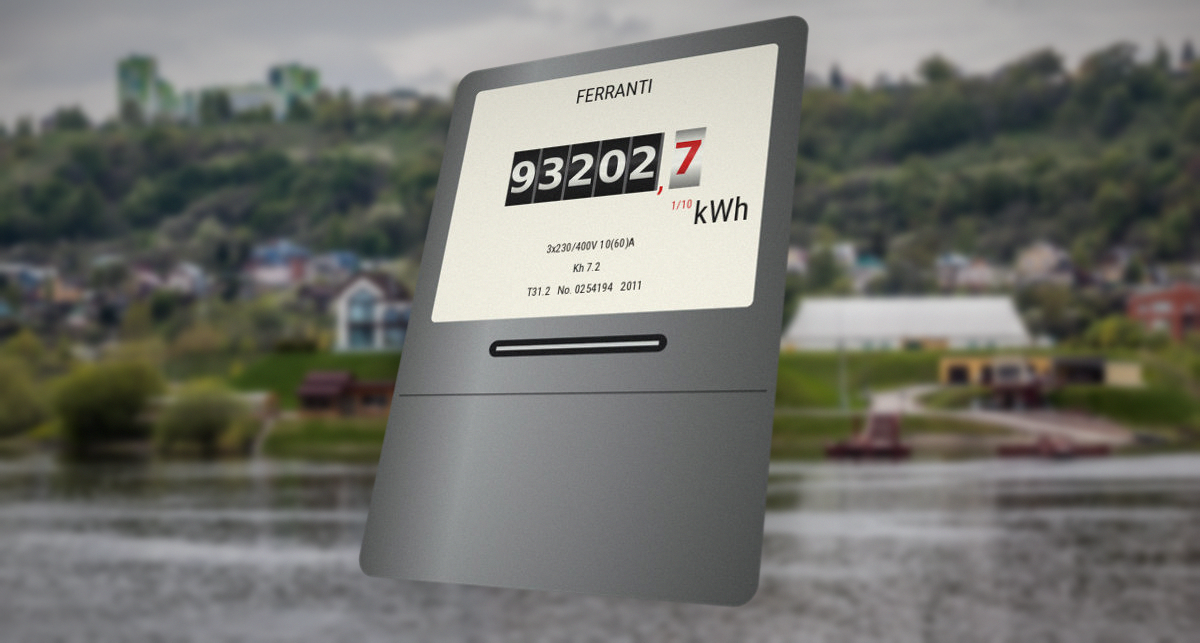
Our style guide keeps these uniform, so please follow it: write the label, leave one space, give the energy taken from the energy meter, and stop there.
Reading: 93202.7 kWh
